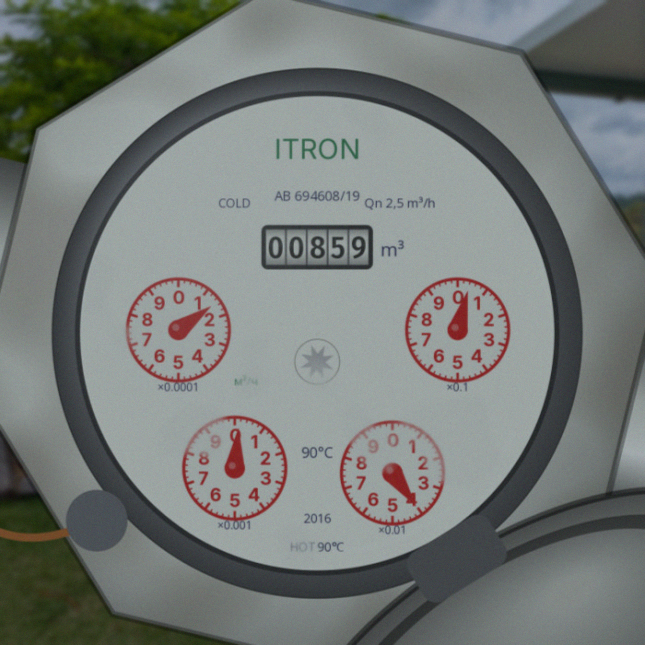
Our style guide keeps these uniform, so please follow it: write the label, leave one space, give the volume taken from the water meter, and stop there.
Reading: 859.0401 m³
